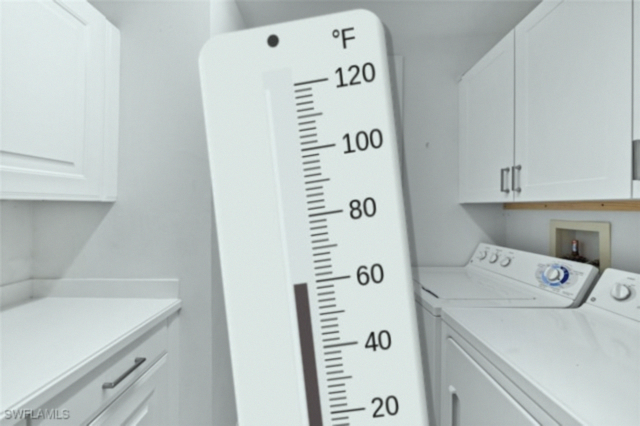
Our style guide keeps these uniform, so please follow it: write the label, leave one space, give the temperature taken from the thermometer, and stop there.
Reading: 60 °F
